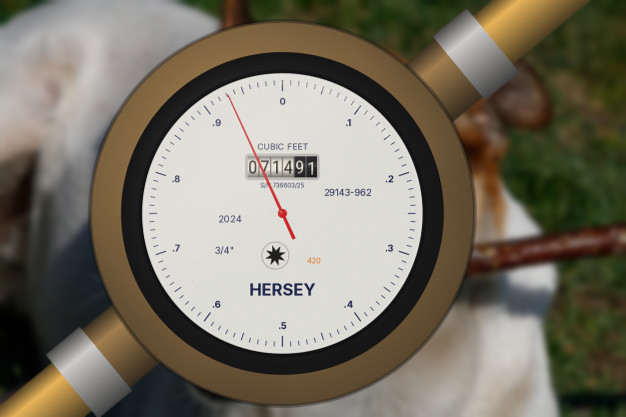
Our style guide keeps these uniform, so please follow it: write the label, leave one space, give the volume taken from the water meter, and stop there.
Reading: 71490.93 ft³
